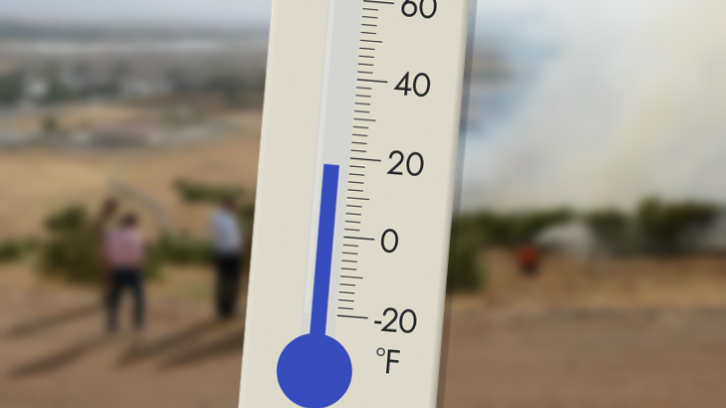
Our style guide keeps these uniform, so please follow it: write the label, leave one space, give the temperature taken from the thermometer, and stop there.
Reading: 18 °F
